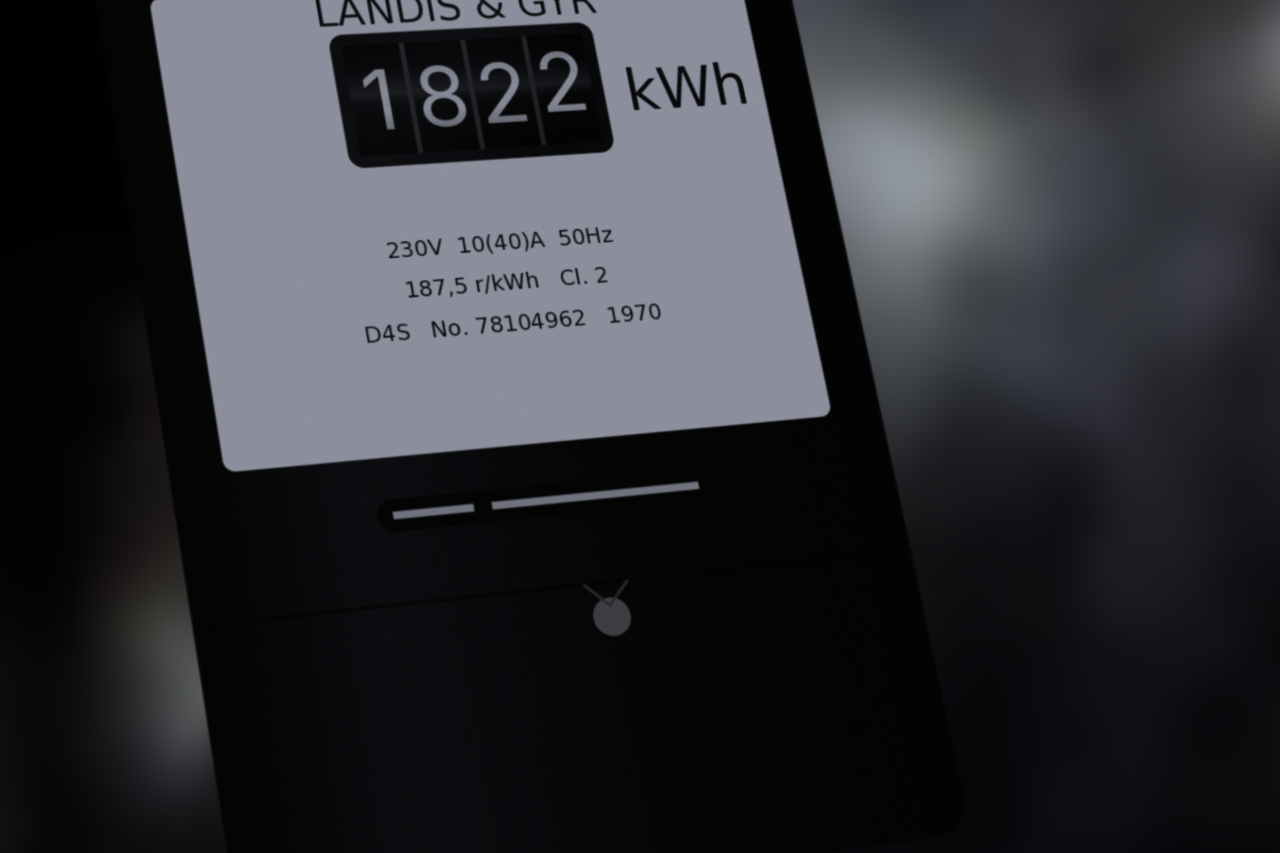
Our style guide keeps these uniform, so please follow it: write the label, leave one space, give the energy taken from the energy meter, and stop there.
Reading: 1822 kWh
